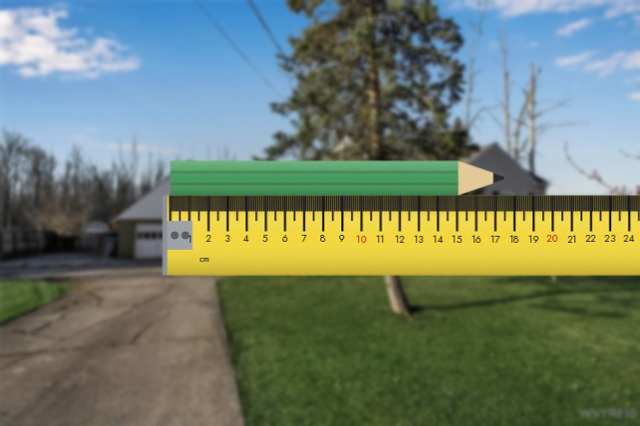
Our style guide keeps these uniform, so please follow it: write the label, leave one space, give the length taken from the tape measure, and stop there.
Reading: 17.5 cm
